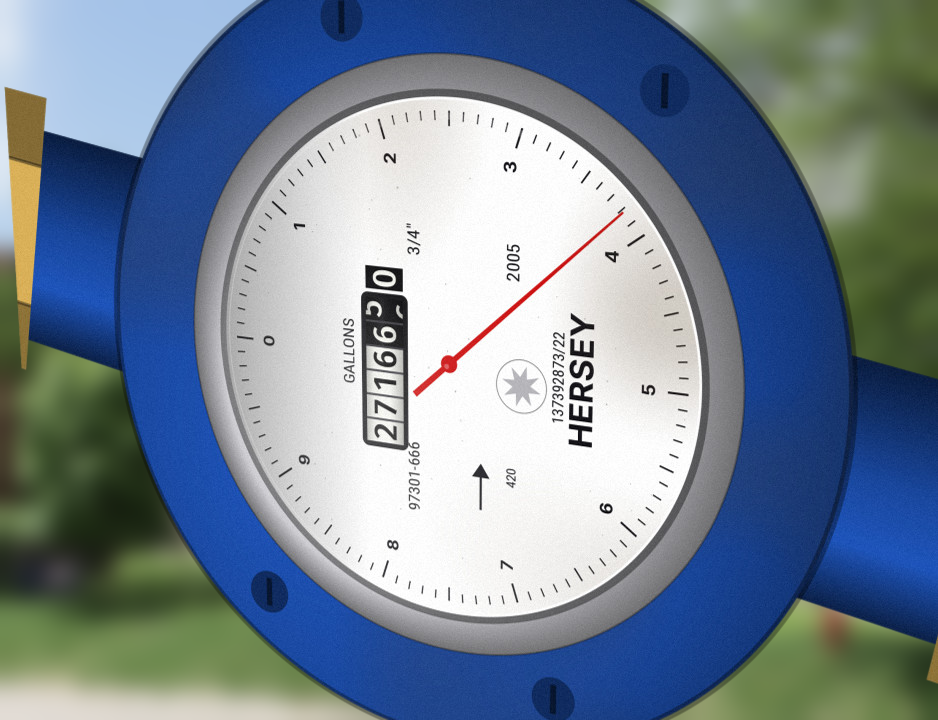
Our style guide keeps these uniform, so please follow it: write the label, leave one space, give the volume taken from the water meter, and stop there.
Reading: 2716653.8 gal
